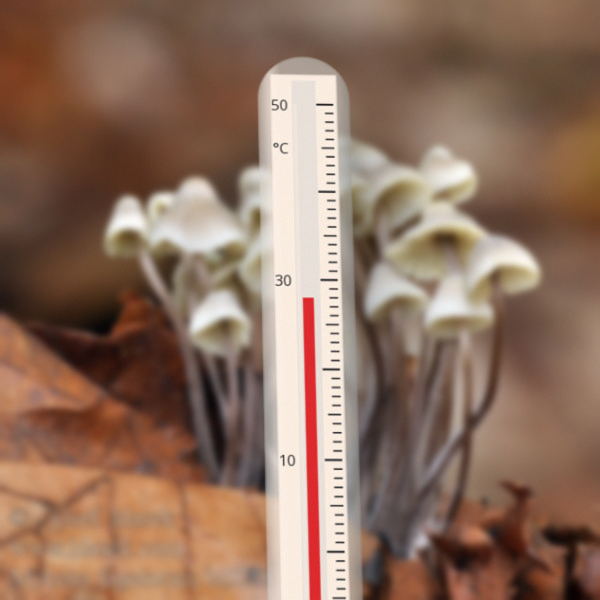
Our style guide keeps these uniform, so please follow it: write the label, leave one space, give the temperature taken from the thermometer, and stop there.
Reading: 28 °C
